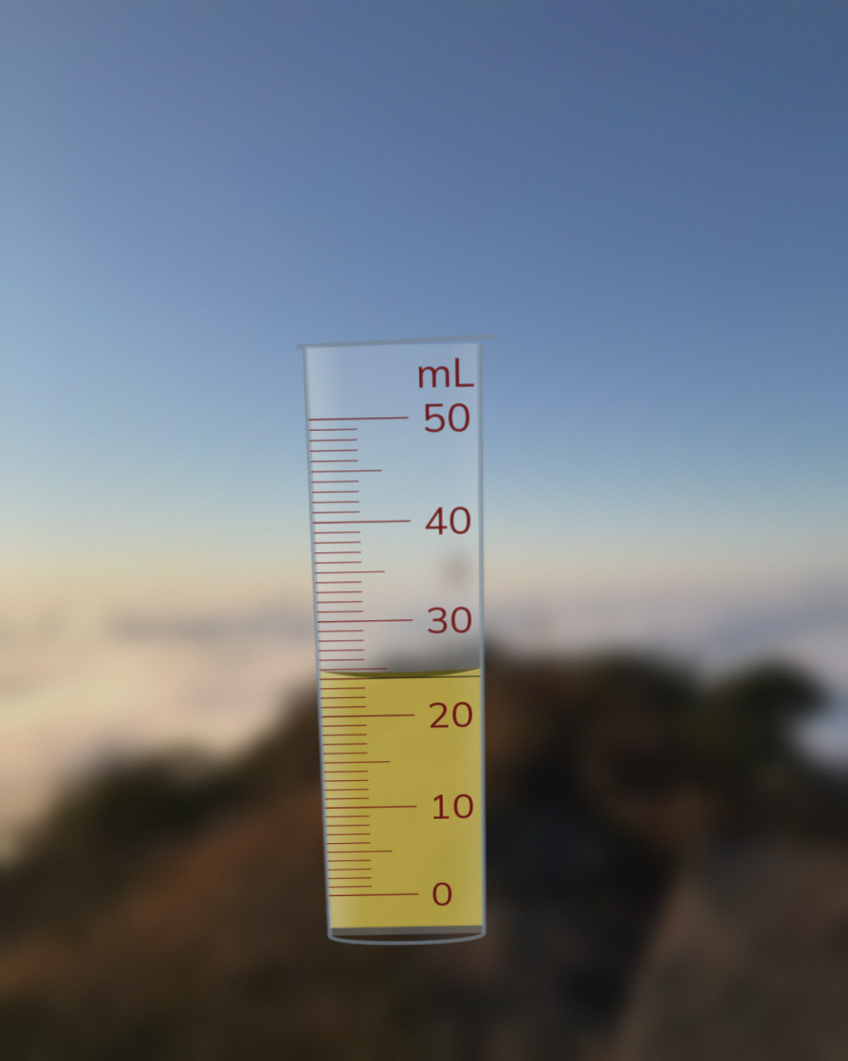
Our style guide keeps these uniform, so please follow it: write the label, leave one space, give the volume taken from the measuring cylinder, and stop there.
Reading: 24 mL
